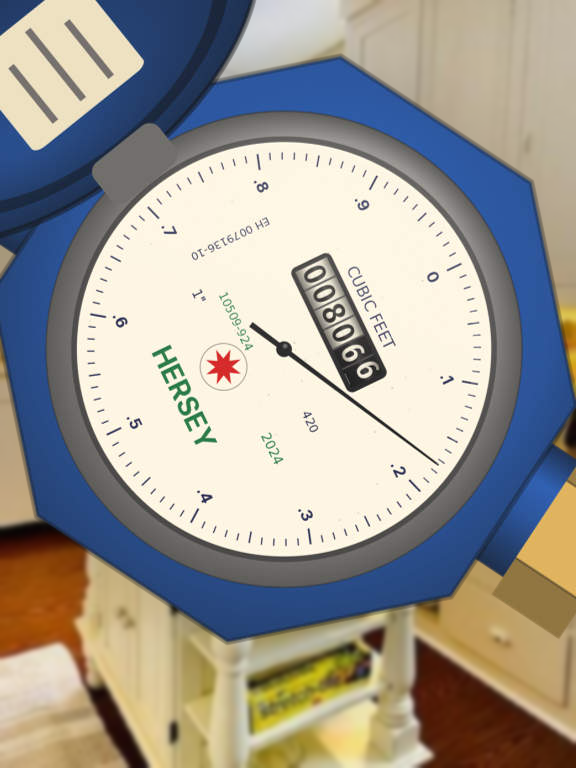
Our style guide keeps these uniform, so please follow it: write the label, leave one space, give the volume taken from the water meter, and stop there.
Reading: 8066.17 ft³
